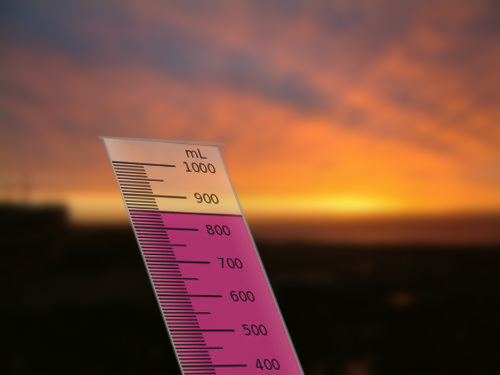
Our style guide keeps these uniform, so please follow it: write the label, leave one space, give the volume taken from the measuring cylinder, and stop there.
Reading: 850 mL
